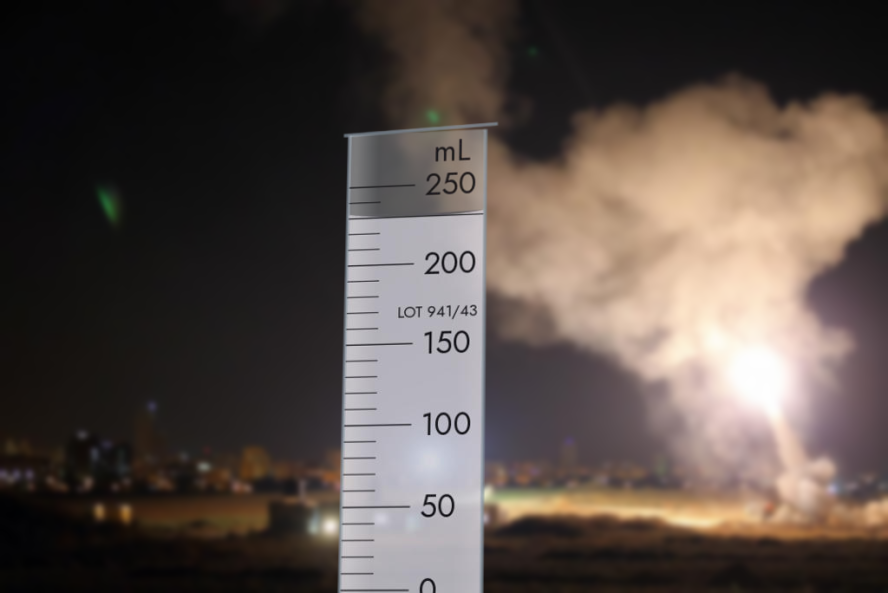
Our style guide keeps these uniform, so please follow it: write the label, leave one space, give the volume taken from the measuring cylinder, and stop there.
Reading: 230 mL
